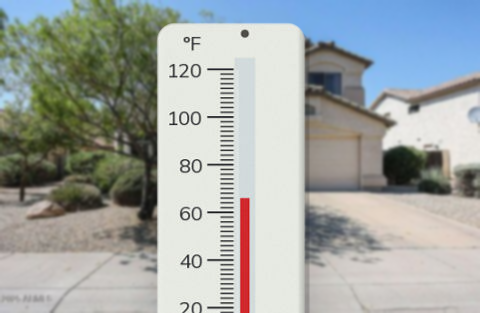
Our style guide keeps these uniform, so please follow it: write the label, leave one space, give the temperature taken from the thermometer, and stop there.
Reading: 66 °F
